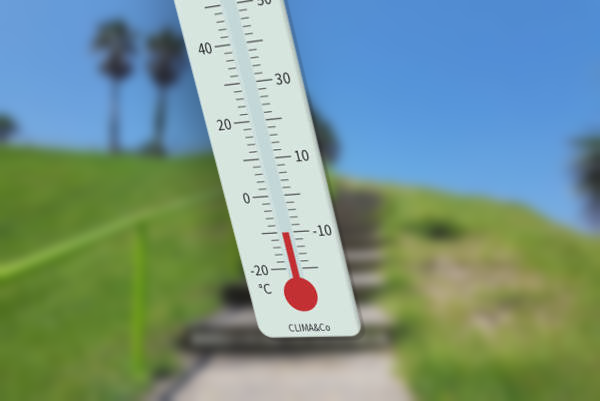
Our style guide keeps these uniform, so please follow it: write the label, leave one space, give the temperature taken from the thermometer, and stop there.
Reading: -10 °C
